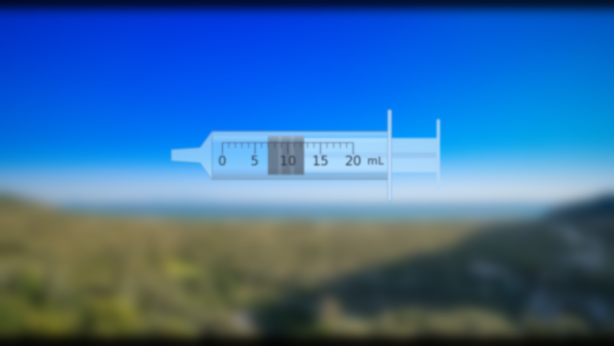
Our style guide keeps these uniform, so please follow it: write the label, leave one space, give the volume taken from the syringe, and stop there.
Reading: 7 mL
